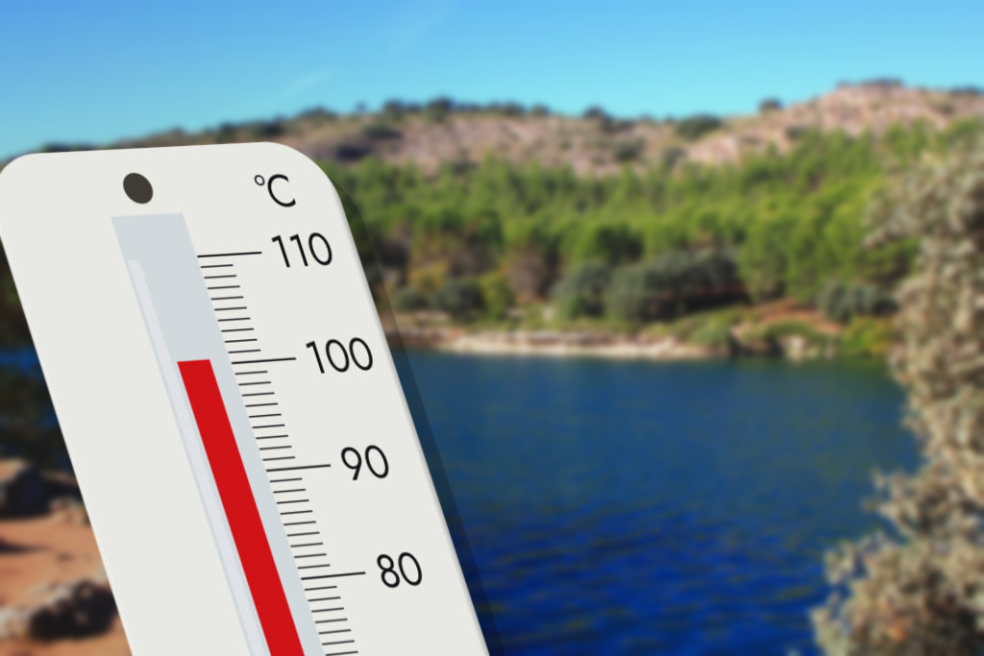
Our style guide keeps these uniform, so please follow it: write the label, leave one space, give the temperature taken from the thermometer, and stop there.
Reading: 100.5 °C
